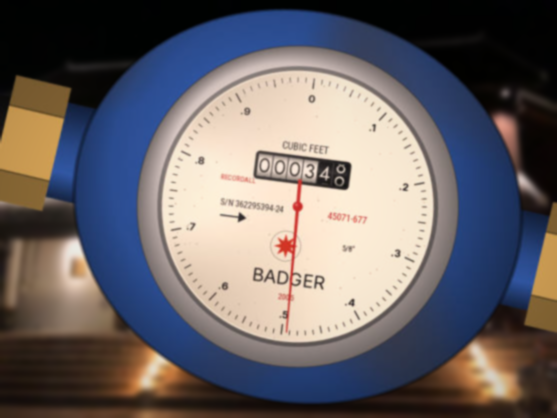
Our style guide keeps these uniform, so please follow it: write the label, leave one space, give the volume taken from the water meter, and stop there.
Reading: 348.49 ft³
